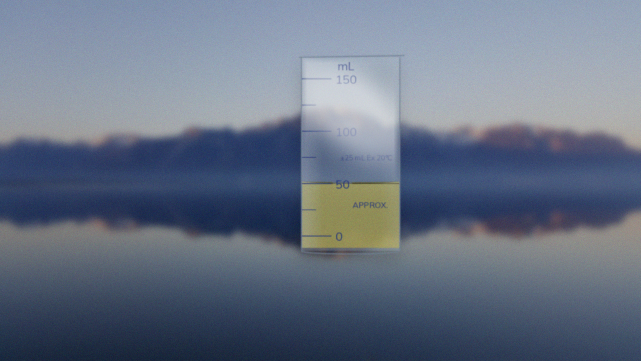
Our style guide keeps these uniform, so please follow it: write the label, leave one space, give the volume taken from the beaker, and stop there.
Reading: 50 mL
